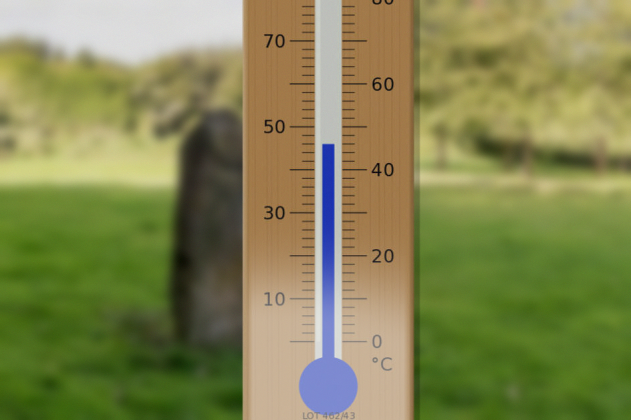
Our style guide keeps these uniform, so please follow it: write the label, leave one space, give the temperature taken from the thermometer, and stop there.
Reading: 46 °C
